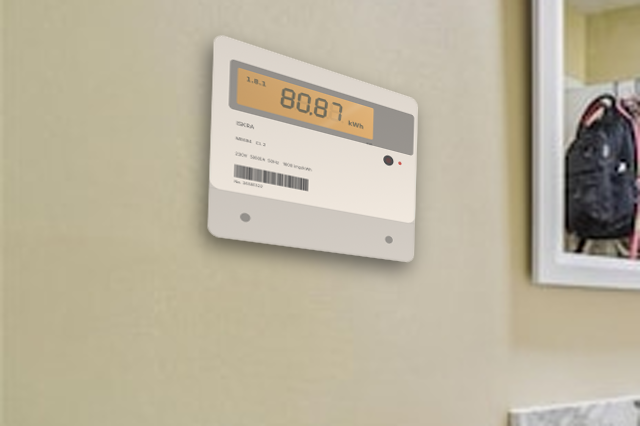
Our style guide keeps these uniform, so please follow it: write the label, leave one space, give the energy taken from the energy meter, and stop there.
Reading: 80.87 kWh
